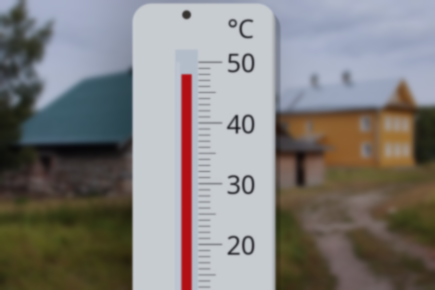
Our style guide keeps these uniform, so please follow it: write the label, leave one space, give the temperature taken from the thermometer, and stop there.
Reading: 48 °C
